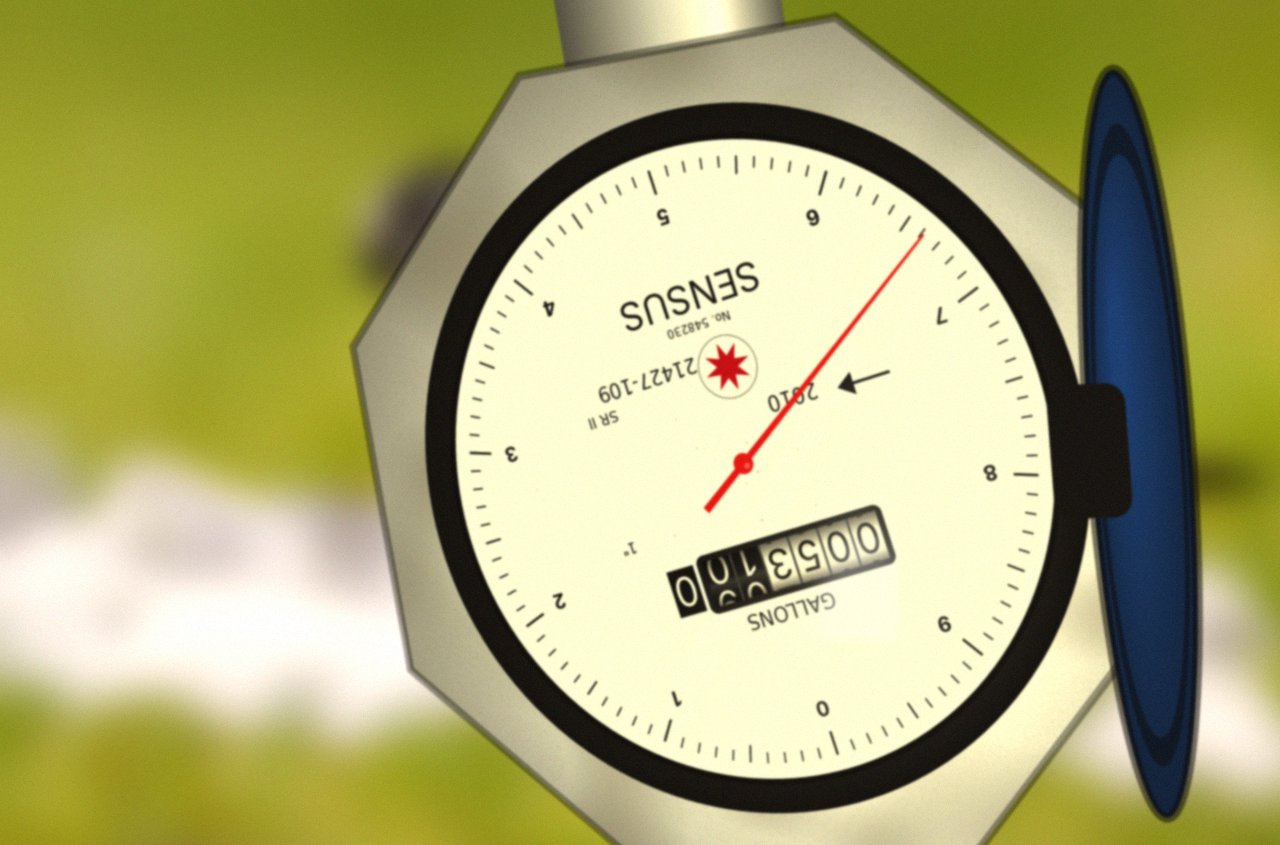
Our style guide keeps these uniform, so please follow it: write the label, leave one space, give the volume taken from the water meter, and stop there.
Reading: 53096.6 gal
